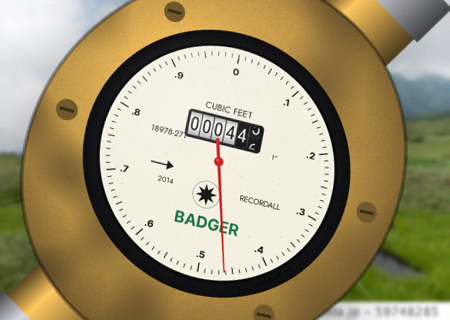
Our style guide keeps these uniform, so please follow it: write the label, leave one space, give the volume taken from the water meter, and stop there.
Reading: 445.46 ft³
